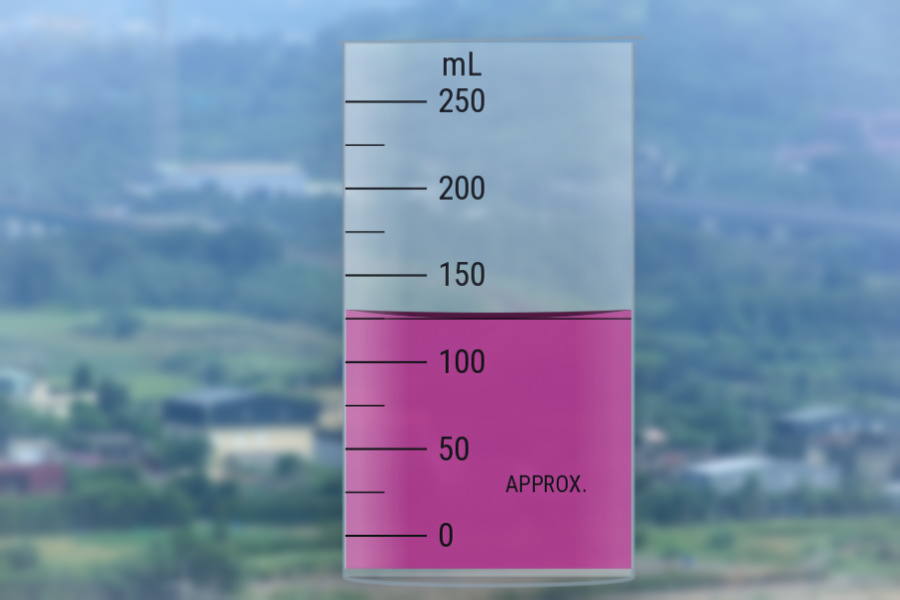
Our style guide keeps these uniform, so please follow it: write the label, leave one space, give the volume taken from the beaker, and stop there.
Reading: 125 mL
